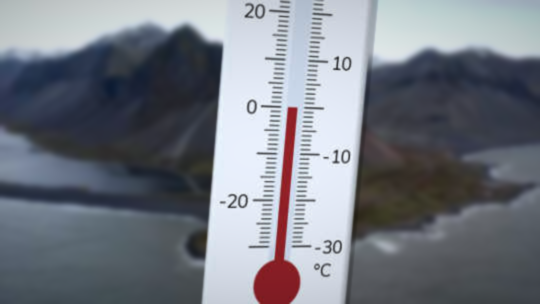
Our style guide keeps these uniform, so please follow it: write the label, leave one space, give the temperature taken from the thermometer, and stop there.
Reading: 0 °C
